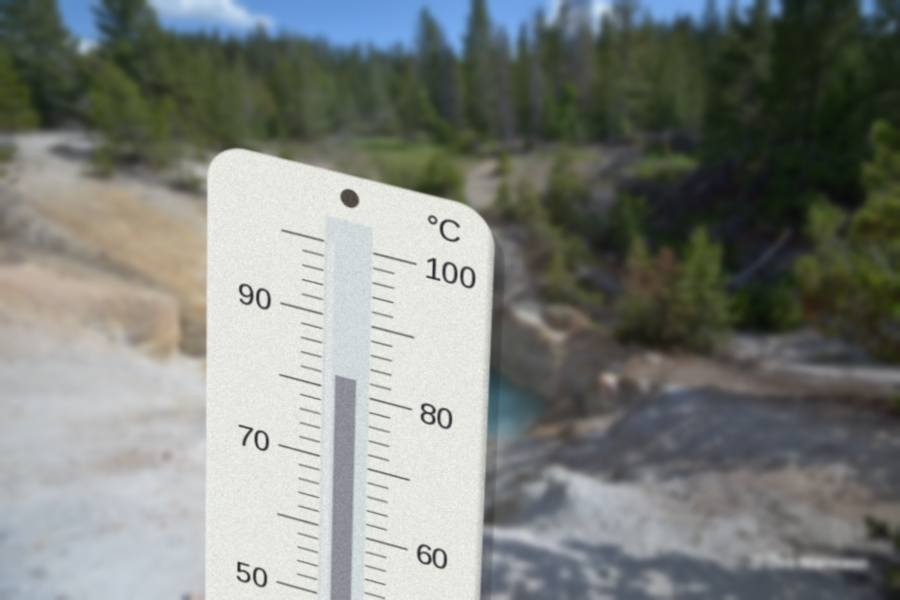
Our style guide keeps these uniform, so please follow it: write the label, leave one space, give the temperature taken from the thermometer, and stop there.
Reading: 82 °C
